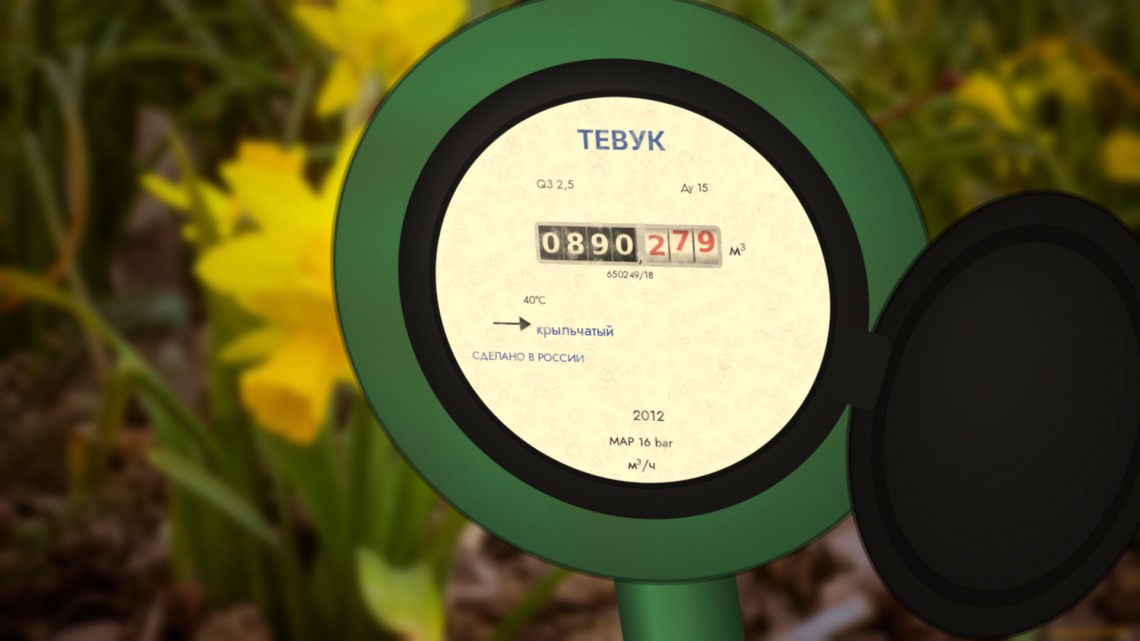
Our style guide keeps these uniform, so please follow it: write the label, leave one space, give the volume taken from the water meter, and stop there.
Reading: 890.279 m³
